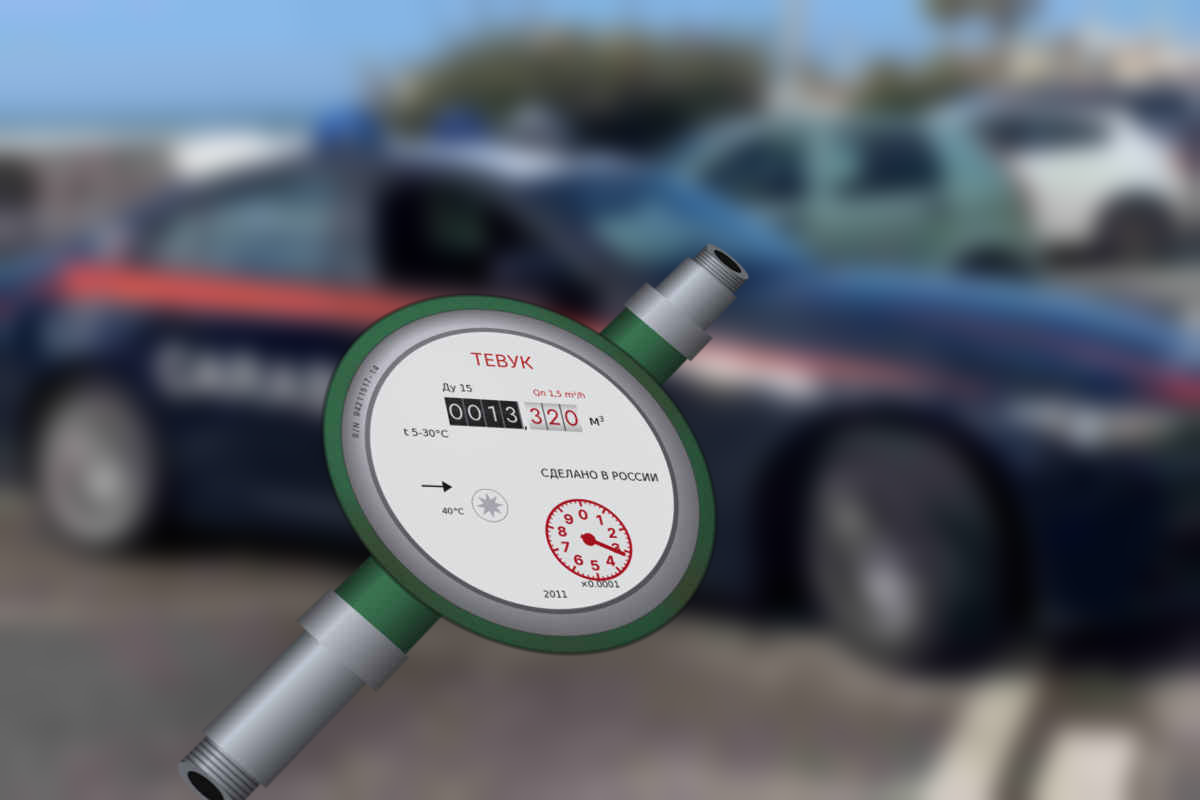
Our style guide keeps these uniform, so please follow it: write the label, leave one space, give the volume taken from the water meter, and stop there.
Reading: 13.3203 m³
